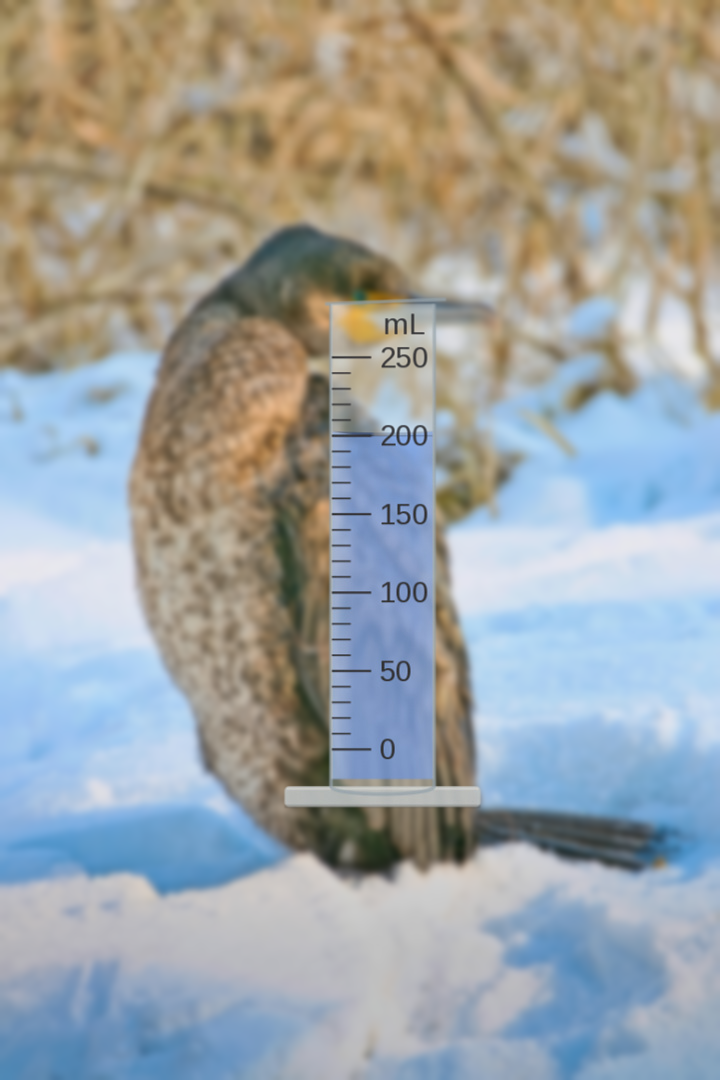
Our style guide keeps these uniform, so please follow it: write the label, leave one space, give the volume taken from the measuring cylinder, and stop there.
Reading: 200 mL
